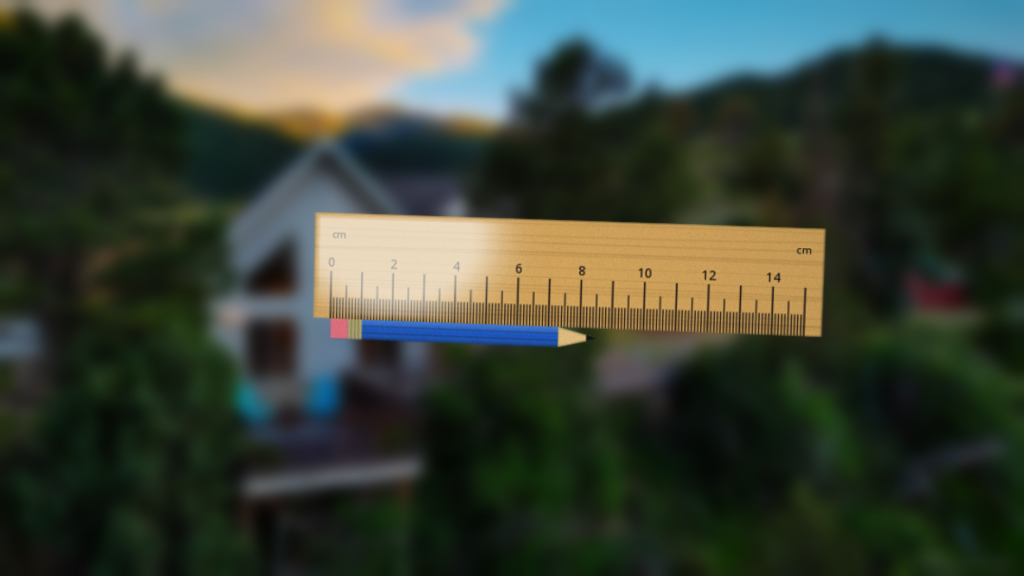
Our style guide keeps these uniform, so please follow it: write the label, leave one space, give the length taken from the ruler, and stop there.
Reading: 8.5 cm
